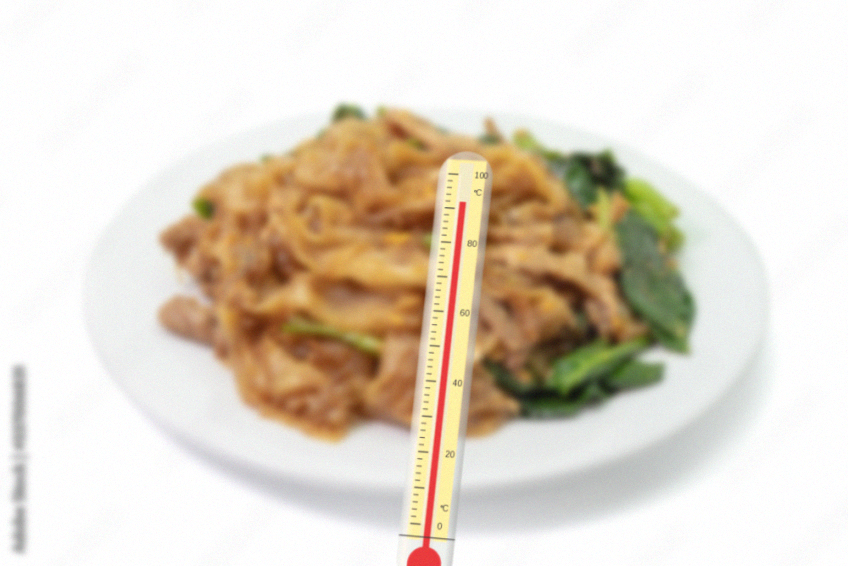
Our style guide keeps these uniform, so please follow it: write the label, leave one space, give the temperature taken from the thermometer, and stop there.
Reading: 92 °C
